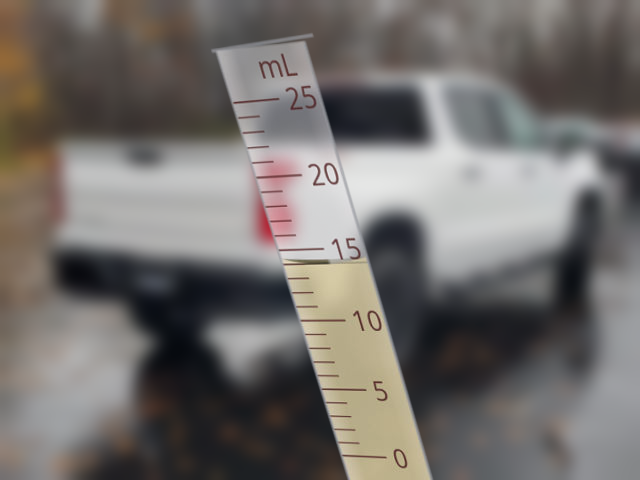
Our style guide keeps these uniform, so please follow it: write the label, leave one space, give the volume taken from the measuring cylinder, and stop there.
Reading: 14 mL
